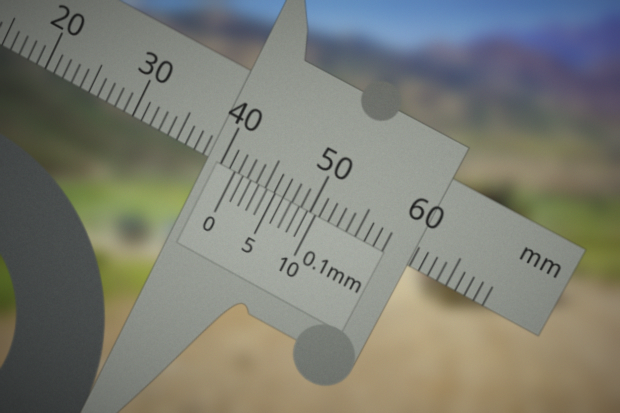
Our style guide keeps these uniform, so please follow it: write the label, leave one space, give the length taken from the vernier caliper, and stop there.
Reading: 41.6 mm
